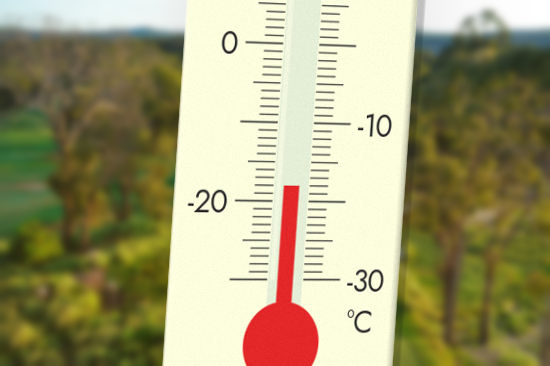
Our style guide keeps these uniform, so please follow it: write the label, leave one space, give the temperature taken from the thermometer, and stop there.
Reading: -18 °C
